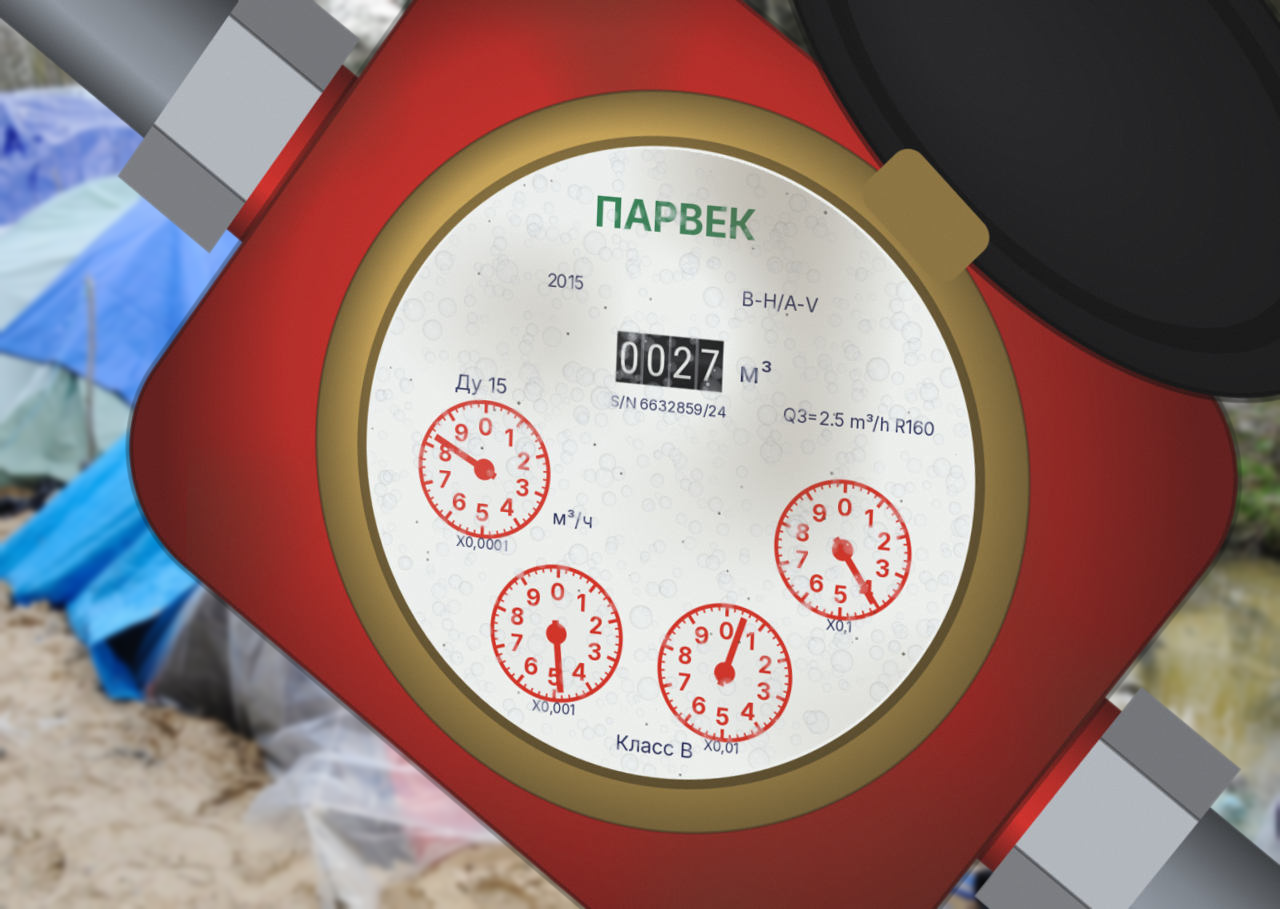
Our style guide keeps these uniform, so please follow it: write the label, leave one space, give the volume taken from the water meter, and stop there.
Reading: 27.4048 m³
